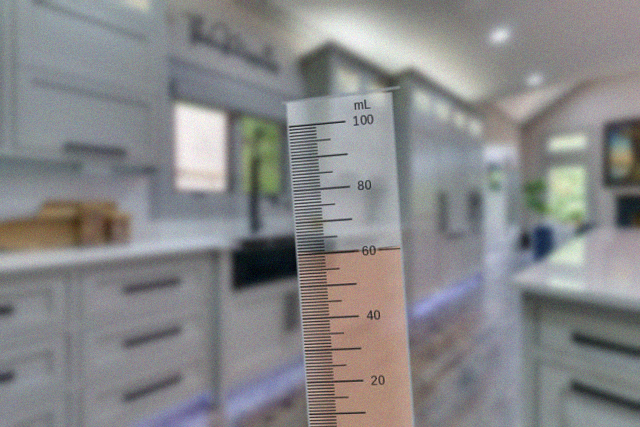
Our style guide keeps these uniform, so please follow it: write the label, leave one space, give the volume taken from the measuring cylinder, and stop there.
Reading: 60 mL
